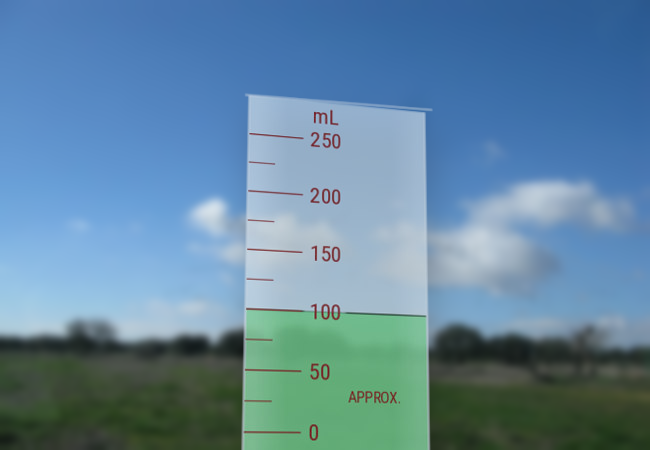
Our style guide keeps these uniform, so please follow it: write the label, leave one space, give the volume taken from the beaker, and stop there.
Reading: 100 mL
